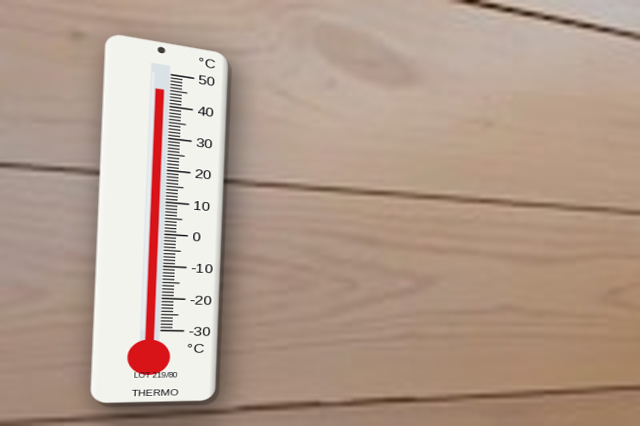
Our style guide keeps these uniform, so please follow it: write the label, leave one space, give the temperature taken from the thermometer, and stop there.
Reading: 45 °C
